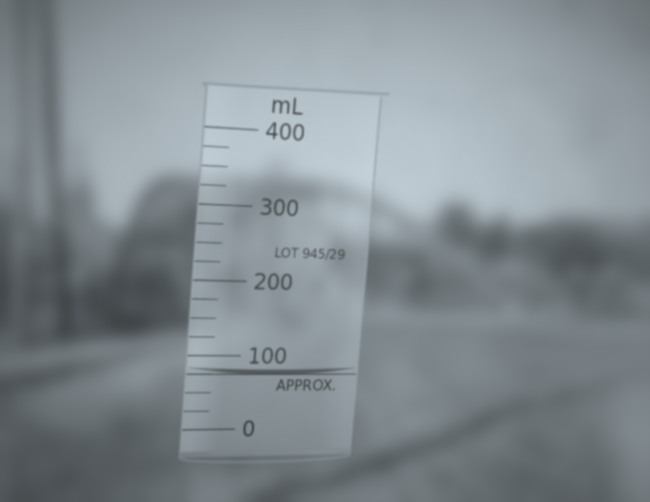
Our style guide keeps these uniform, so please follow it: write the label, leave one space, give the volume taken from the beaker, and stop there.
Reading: 75 mL
